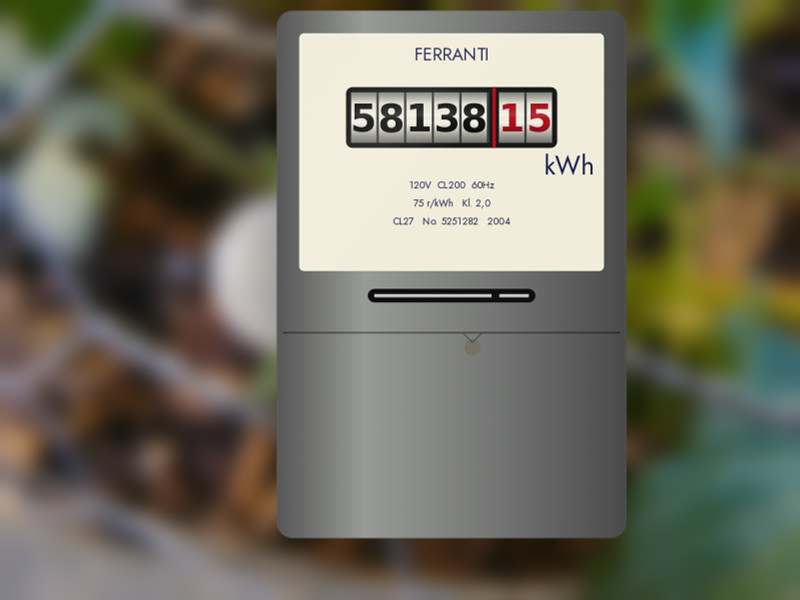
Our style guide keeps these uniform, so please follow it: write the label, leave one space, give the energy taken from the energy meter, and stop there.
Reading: 58138.15 kWh
